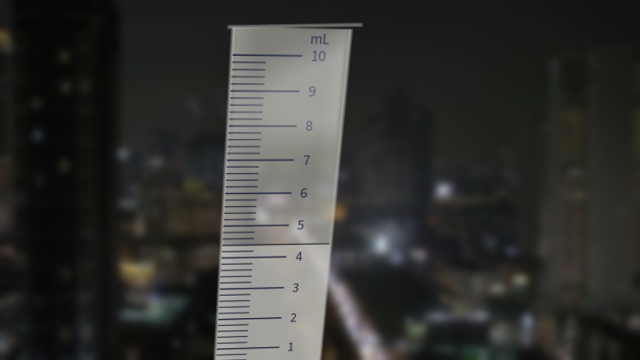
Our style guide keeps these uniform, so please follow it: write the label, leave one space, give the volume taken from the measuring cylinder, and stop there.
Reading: 4.4 mL
